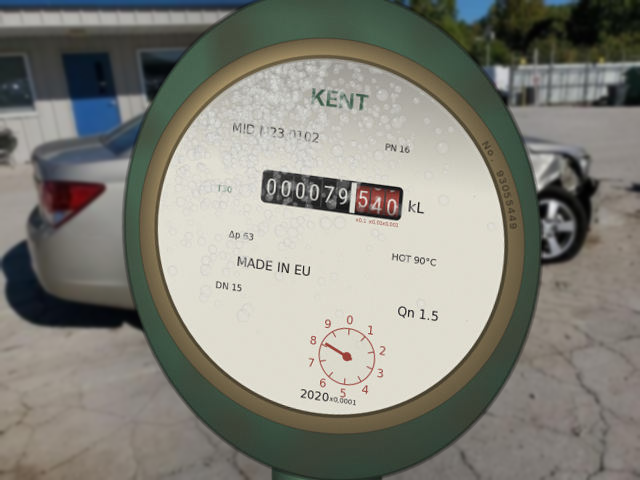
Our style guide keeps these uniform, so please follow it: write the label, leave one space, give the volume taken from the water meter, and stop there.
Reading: 79.5398 kL
